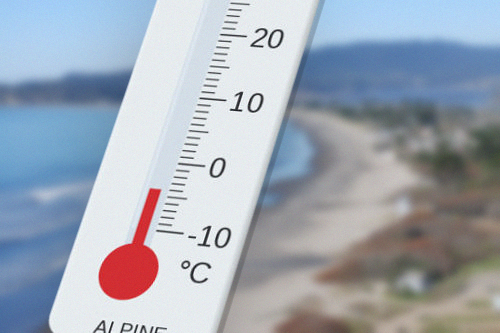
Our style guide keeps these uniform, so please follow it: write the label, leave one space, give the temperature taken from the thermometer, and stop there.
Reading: -4 °C
